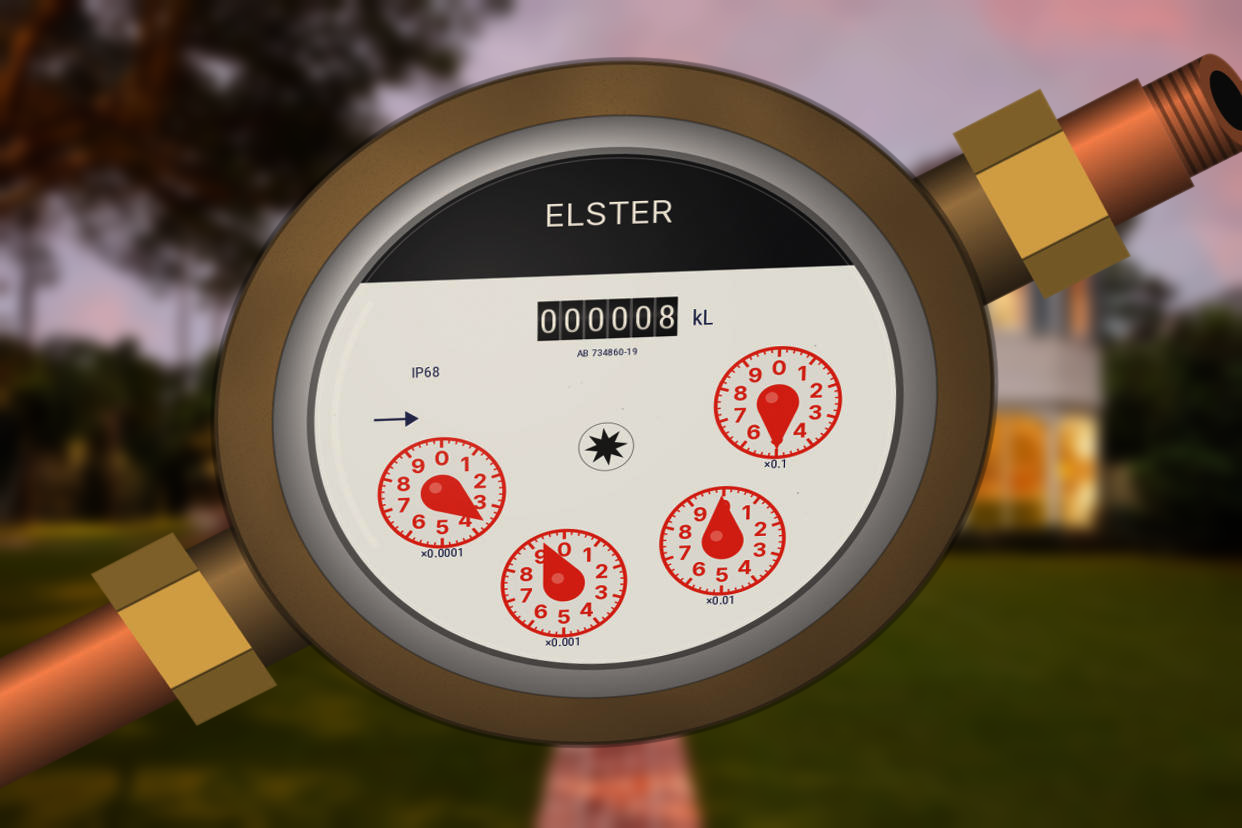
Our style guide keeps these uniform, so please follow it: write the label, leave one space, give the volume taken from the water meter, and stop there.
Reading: 8.4993 kL
